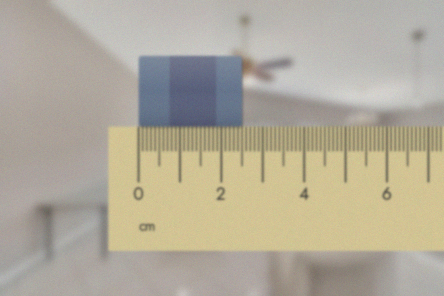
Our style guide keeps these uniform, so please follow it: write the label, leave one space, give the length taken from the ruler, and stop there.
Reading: 2.5 cm
